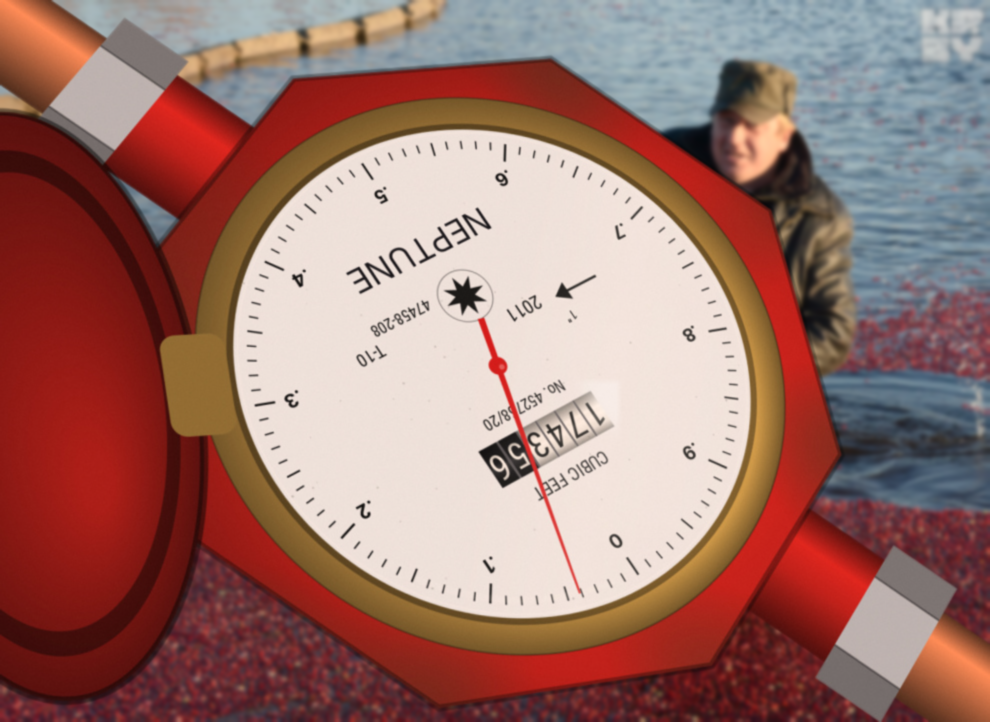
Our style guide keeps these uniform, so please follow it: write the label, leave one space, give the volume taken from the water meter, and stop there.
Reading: 174356.04 ft³
